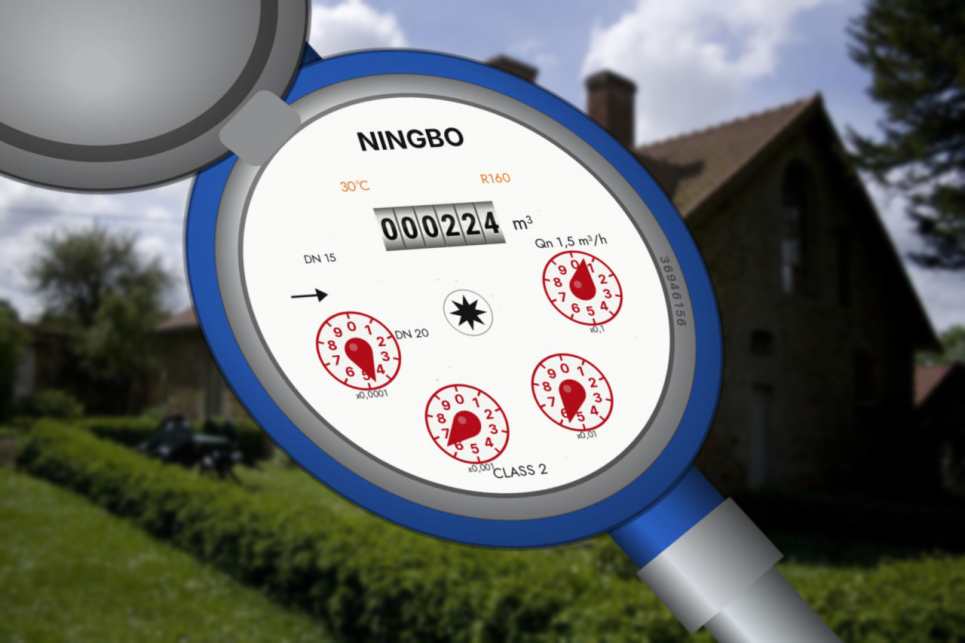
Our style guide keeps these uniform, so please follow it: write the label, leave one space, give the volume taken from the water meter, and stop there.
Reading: 224.0564 m³
